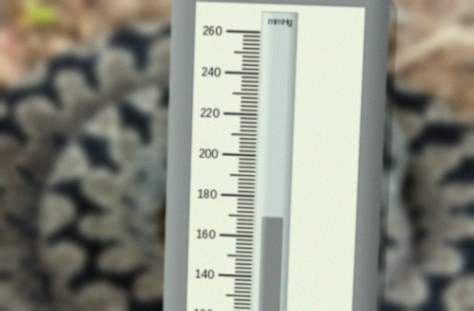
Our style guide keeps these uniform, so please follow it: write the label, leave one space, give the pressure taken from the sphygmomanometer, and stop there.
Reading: 170 mmHg
